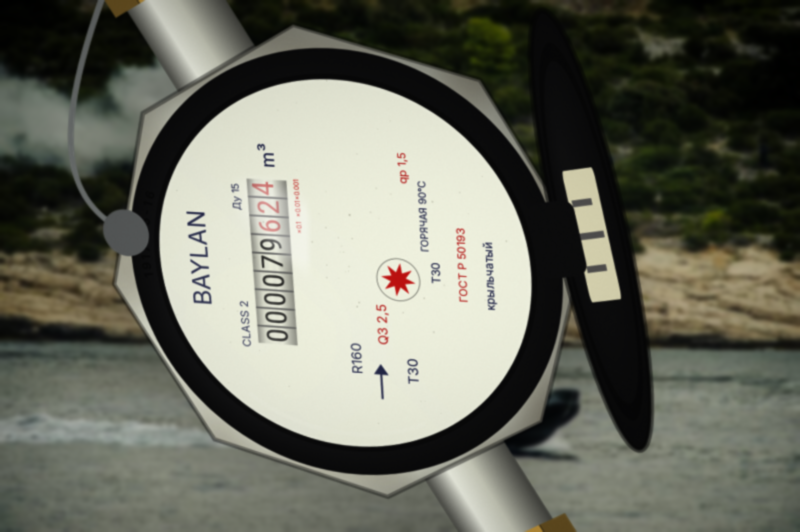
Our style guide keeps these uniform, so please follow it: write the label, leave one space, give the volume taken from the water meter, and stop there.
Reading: 79.624 m³
